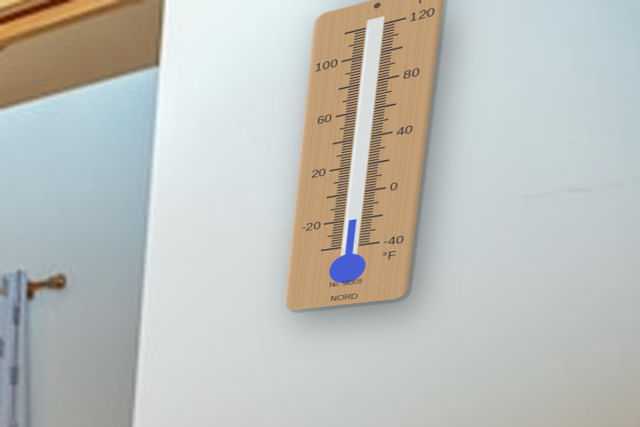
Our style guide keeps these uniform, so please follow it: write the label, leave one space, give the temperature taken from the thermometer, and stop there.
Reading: -20 °F
